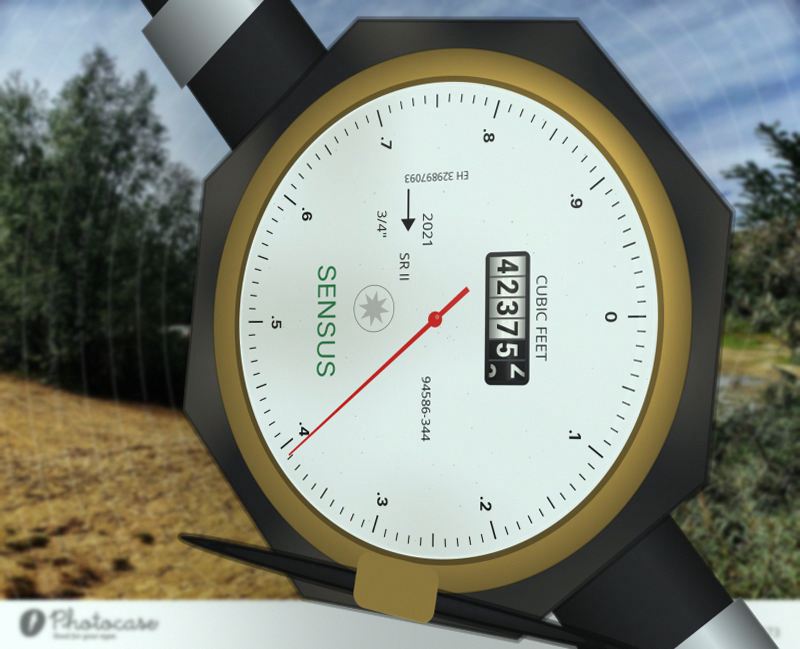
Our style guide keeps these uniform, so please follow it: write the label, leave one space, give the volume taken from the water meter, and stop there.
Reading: 423752.39 ft³
